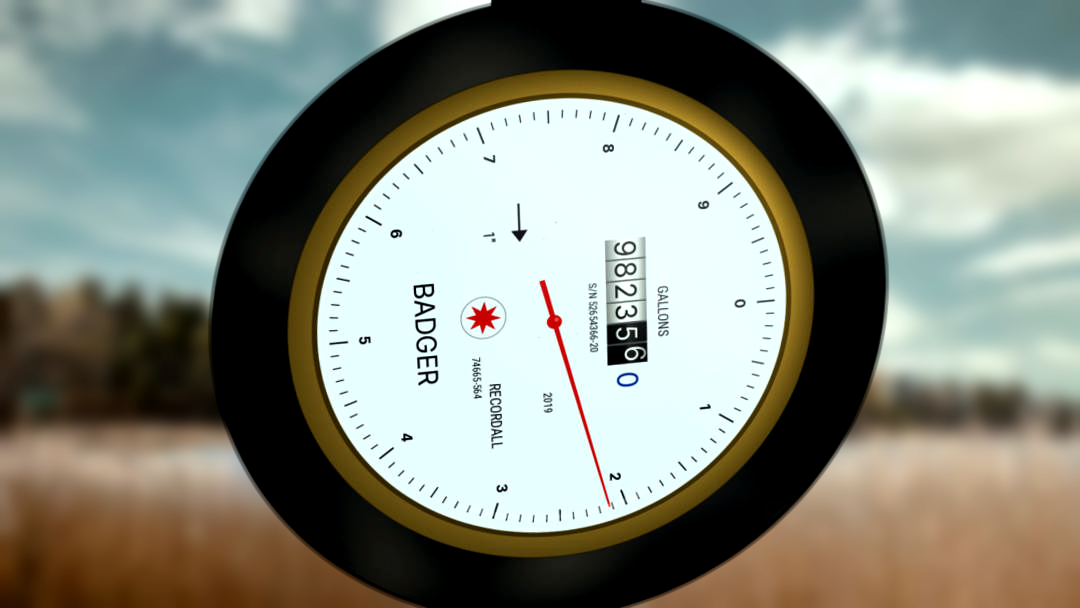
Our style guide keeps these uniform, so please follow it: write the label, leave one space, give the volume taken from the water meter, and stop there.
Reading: 9823562.1 gal
